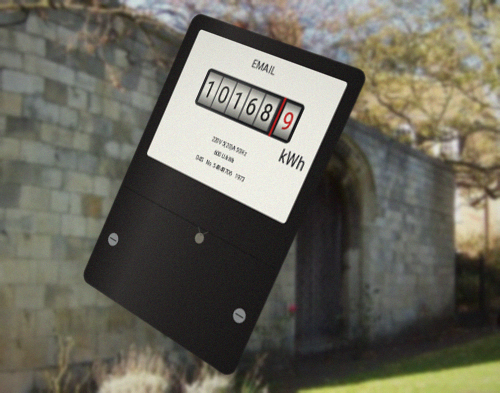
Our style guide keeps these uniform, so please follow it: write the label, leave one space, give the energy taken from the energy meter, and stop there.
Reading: 10168.9 kWh
